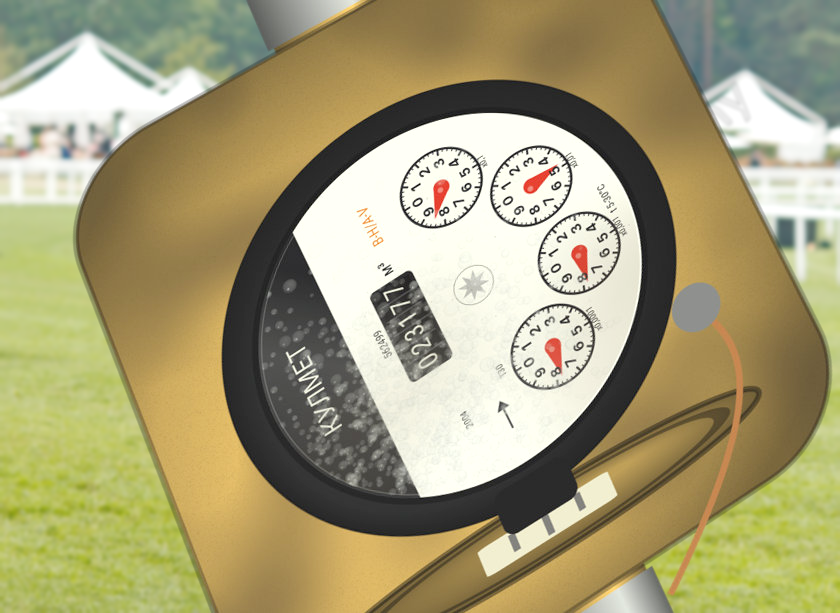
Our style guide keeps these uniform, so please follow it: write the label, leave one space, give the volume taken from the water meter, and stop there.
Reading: 23177.8477 m³
